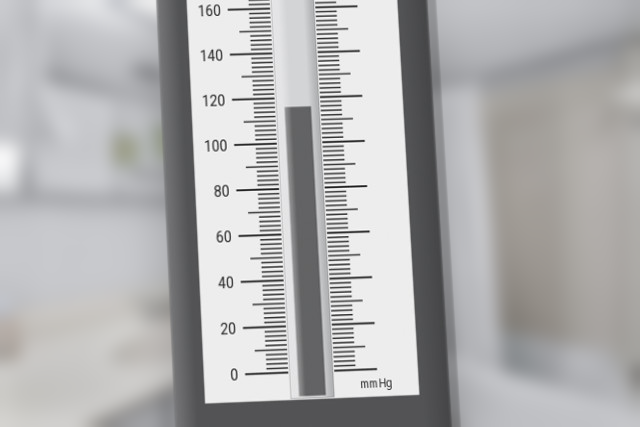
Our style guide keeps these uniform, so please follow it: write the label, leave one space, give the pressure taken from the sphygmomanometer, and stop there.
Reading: 116 mmHg
